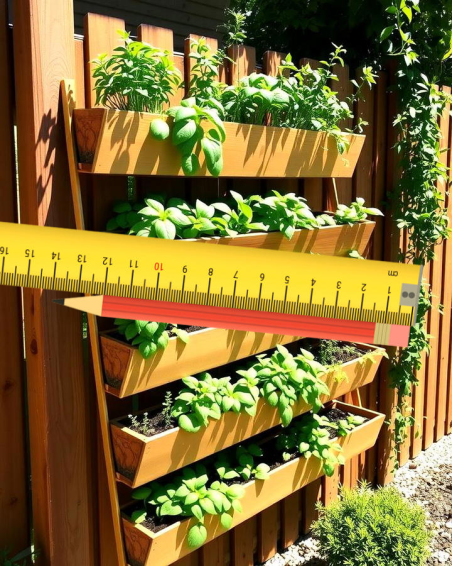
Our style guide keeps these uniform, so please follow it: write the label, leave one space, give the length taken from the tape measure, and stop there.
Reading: 14 cm
